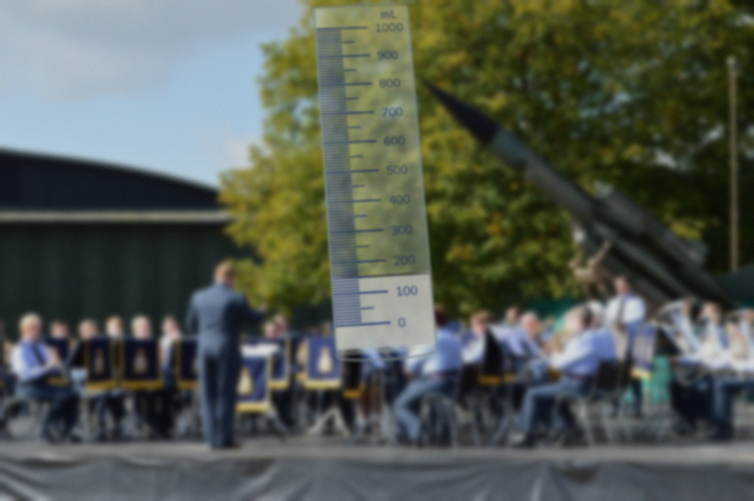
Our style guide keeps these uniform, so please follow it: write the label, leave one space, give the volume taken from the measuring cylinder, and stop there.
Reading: 150 mL
